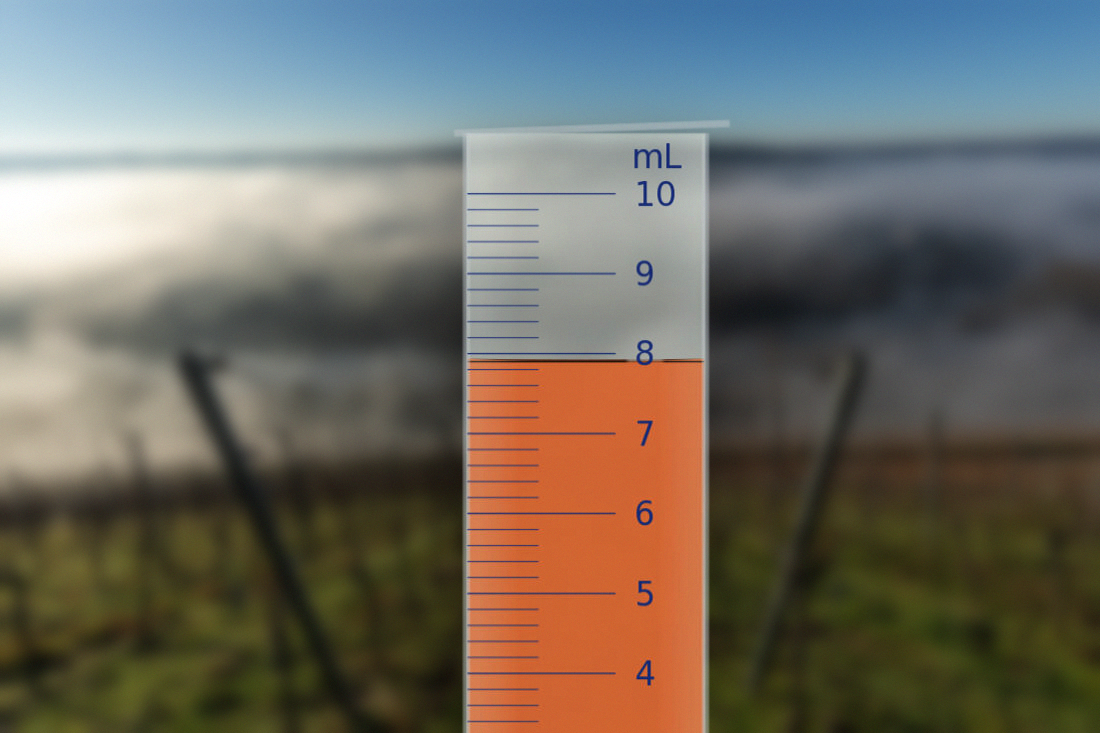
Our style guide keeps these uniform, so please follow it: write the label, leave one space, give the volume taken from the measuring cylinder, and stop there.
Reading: 7.9 mL
